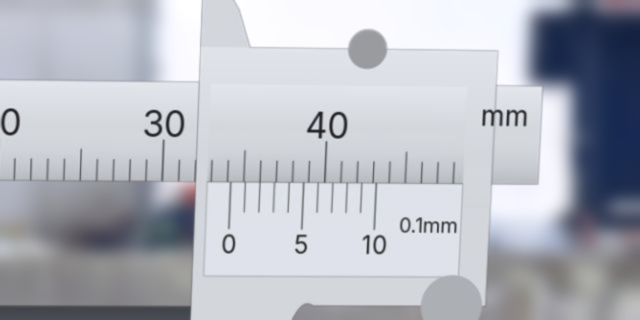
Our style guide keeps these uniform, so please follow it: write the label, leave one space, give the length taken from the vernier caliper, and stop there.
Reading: 34.2 mm
